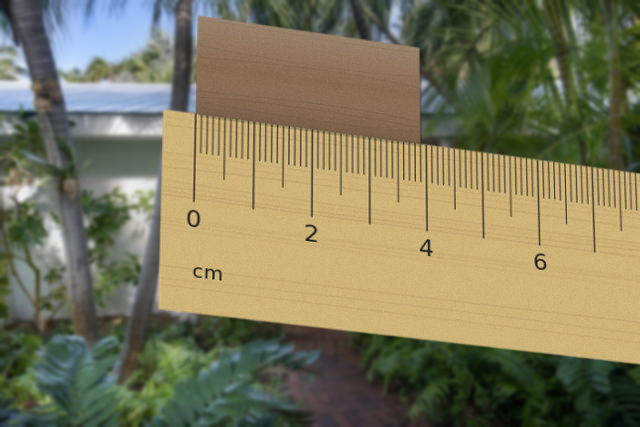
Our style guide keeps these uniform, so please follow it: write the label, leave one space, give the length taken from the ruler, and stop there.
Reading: 3.9 cm
